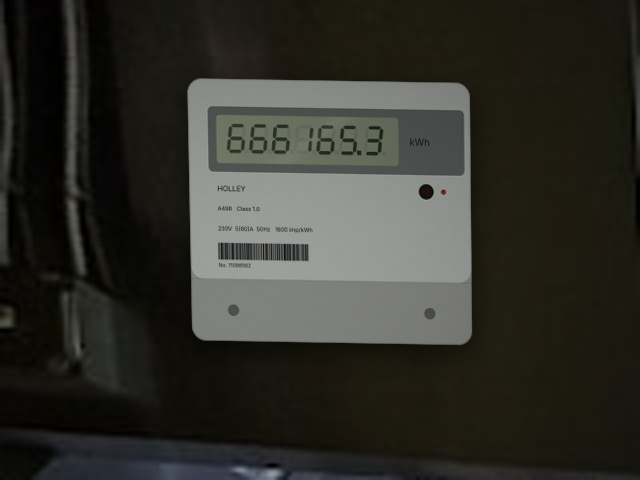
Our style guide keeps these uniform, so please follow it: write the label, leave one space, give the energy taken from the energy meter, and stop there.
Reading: 666165.3 kWh
